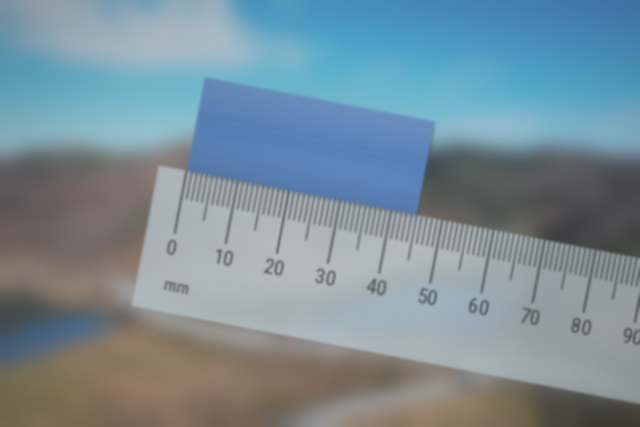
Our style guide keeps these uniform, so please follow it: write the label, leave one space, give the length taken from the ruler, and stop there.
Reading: 45 mm
